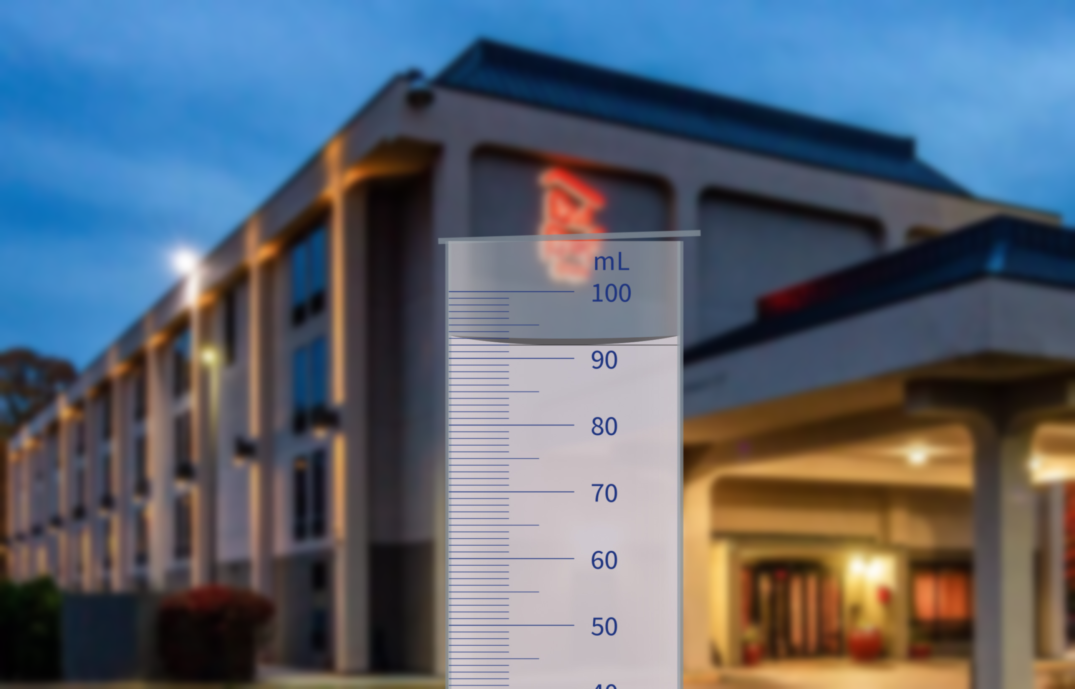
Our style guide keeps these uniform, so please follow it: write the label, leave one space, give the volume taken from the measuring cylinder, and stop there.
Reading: 92 mL
